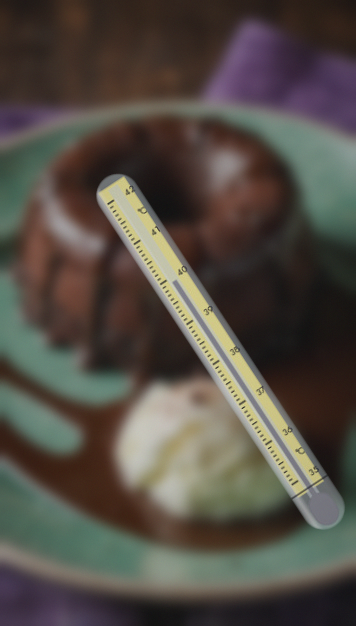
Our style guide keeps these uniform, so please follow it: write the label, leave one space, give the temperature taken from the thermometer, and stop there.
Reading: 39.9 °C
